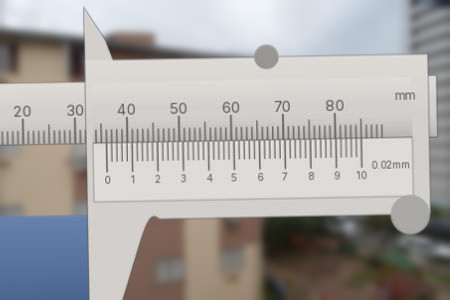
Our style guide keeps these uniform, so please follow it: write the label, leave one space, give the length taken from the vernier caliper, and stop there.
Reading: 36.0 mm
